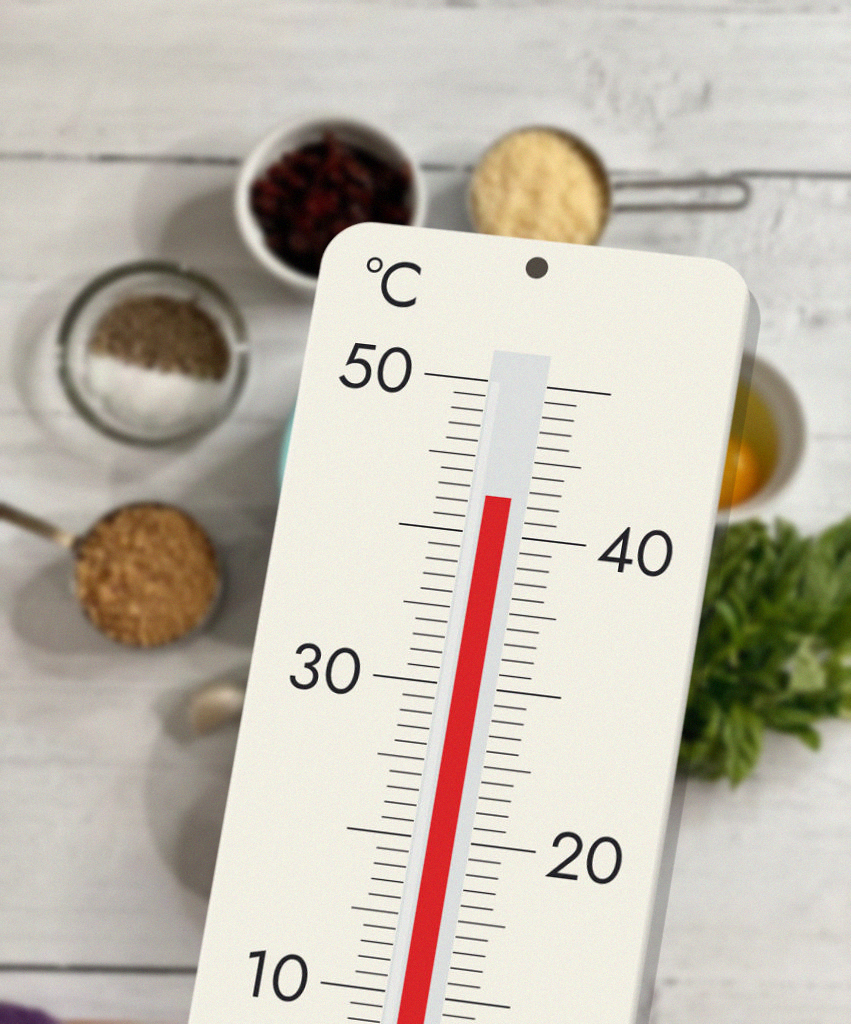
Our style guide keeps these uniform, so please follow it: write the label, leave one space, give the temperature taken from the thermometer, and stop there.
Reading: 42.5 °C
